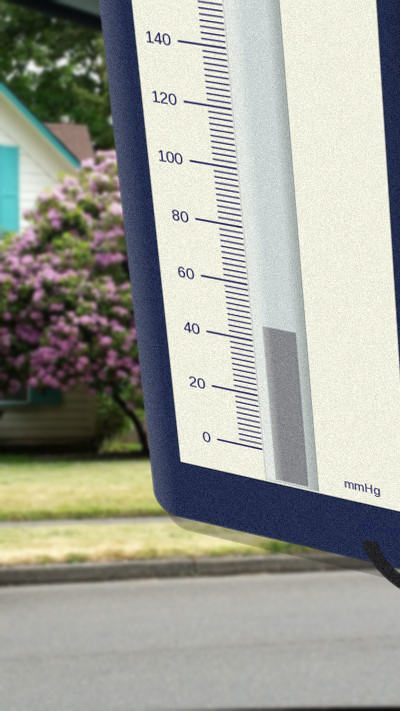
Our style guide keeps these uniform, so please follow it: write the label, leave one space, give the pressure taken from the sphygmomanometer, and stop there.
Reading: 46 mmHg
